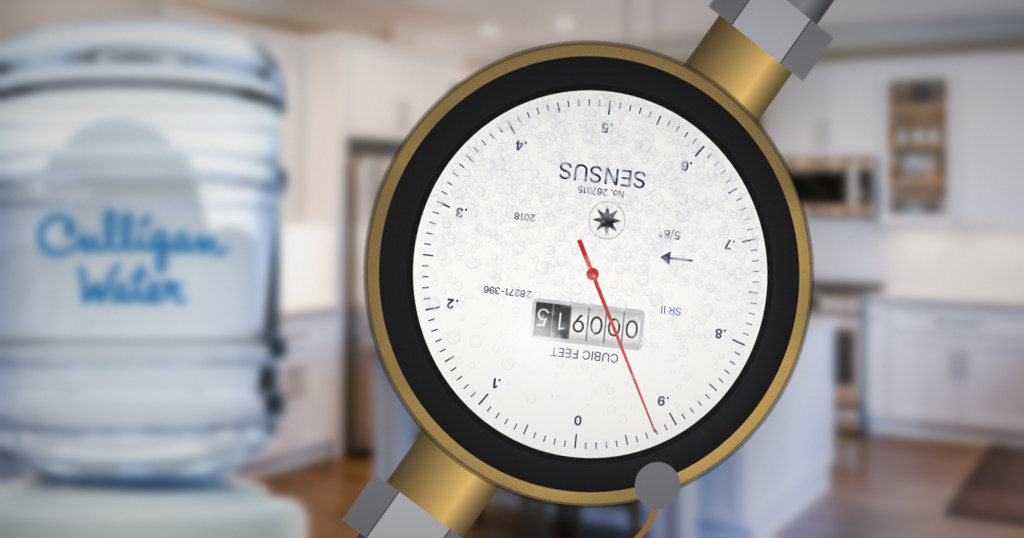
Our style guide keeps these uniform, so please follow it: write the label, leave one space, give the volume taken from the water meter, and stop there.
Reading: 914.92 ft³
